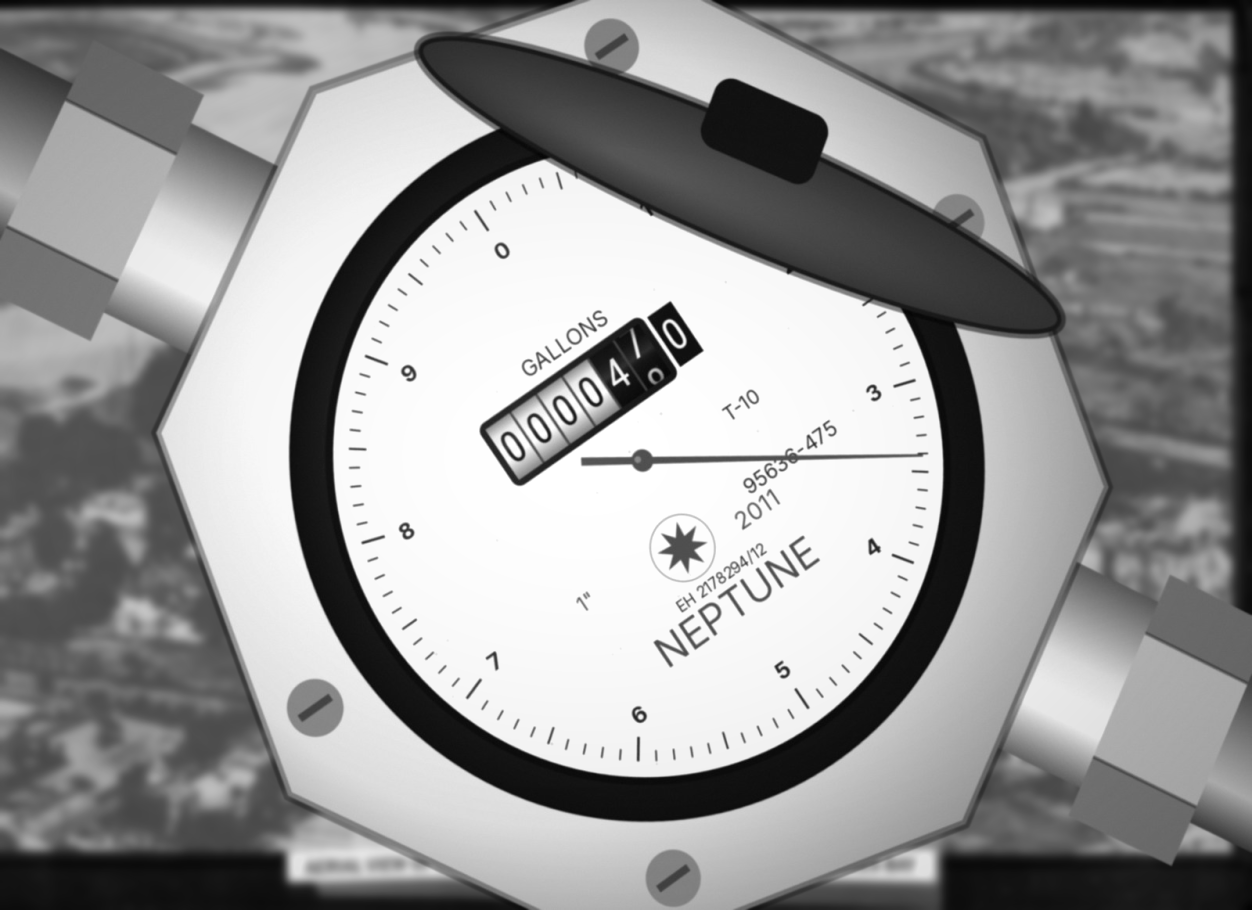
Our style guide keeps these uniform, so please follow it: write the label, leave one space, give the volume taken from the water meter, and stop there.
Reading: 473.4 gal
